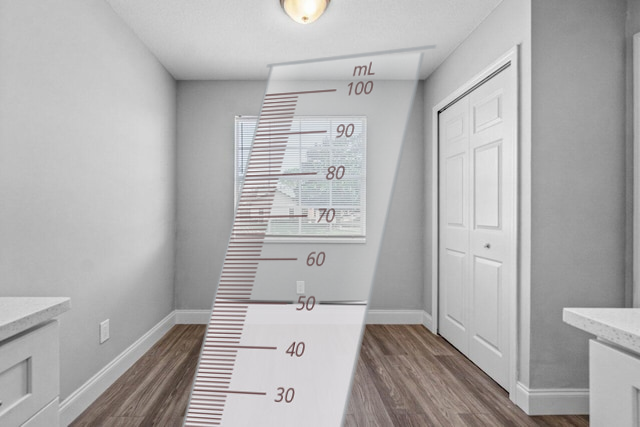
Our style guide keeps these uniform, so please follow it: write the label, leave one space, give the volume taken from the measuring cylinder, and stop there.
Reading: 50 mL
